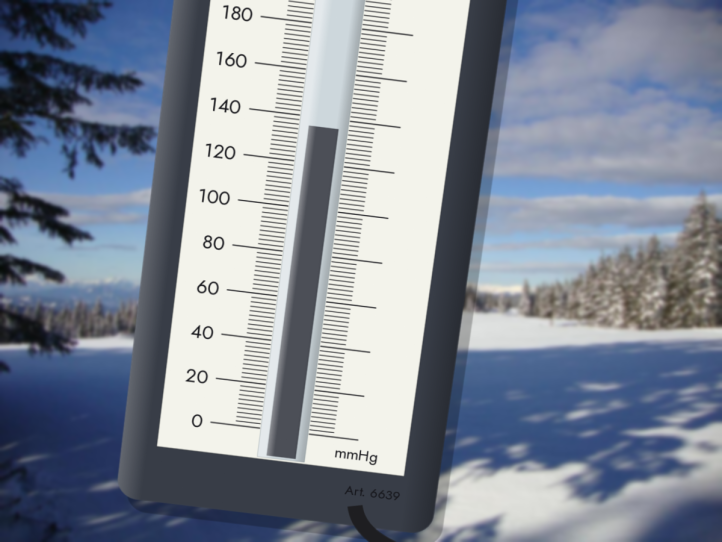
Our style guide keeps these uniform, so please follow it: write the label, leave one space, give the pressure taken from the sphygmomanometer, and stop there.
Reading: 136 mmHg
